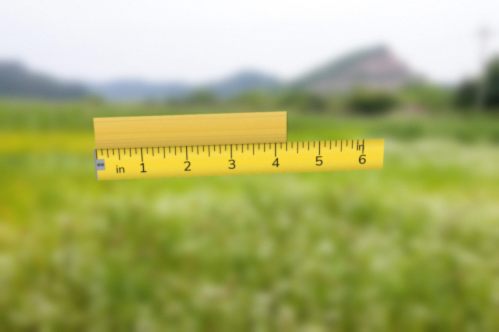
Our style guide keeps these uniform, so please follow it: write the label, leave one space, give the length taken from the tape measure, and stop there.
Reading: 4.25 in
